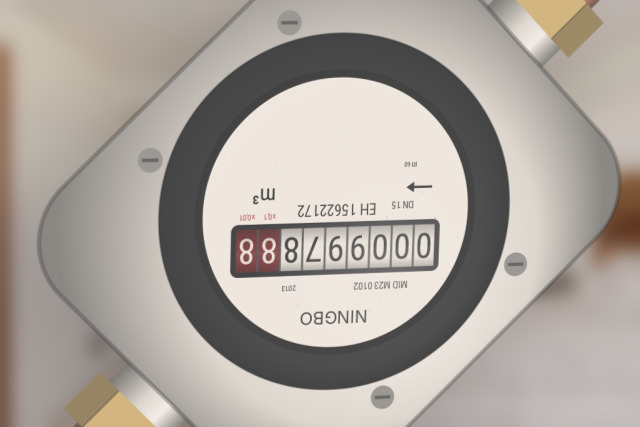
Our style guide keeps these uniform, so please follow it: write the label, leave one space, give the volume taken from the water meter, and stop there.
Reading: 9978.88 m³
